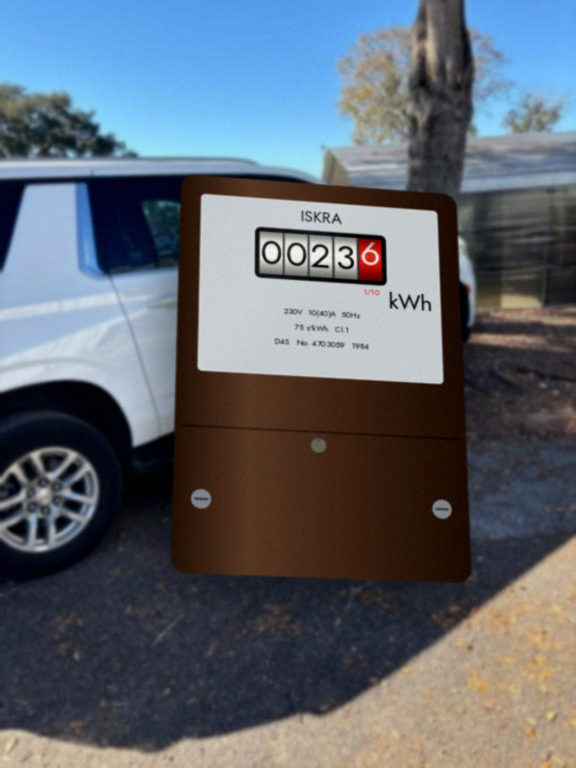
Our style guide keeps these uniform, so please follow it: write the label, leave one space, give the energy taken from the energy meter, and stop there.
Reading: 23.6 kWh
